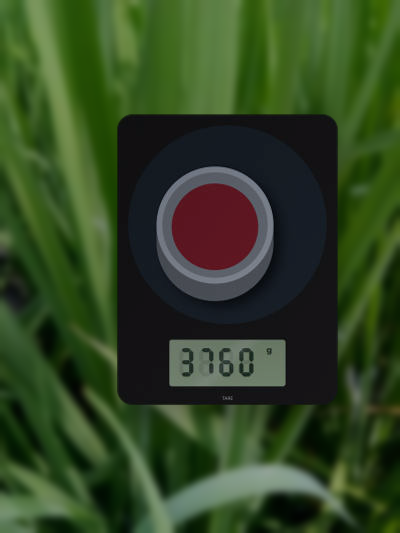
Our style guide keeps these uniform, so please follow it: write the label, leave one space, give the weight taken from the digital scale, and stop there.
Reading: 3760 g
